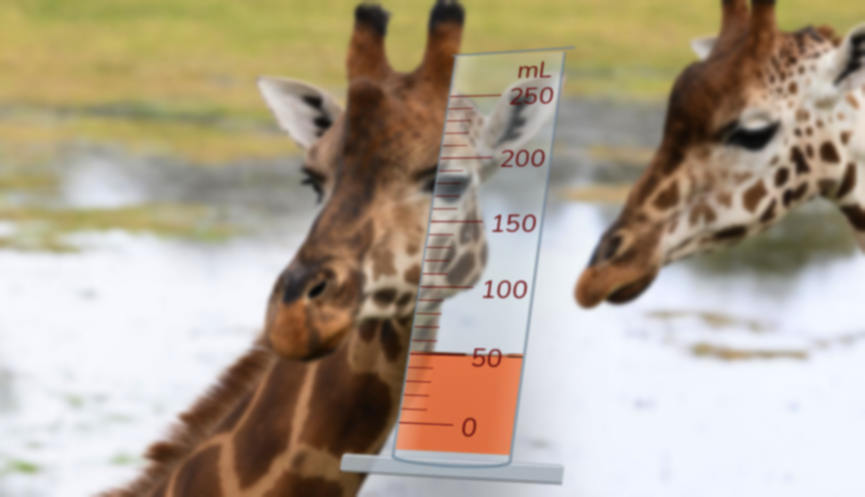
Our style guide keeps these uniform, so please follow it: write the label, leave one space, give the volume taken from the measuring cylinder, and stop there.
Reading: 50 mL
